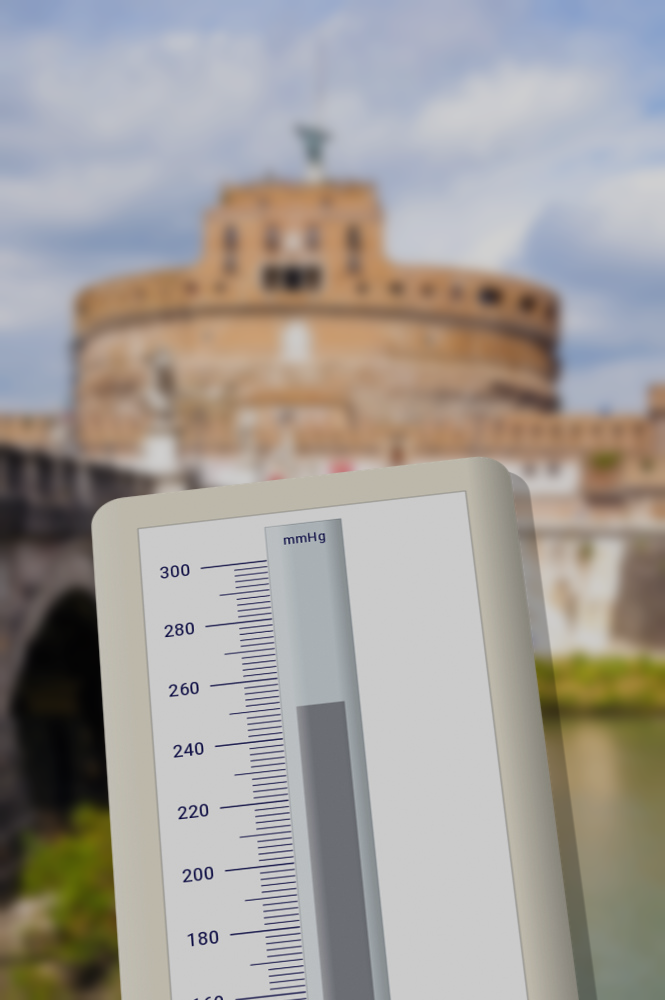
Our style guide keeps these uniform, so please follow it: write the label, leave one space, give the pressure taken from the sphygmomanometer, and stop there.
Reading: 250 mmHg
